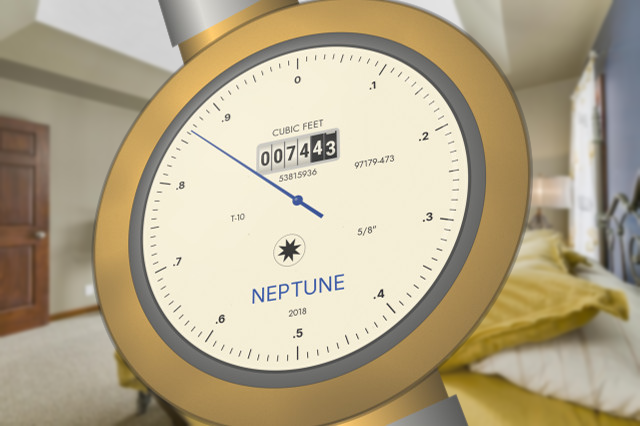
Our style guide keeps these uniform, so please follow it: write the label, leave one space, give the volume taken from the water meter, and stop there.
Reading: 7442.86 ft³
